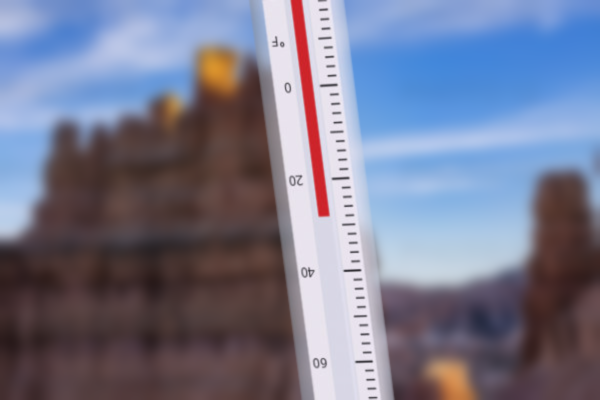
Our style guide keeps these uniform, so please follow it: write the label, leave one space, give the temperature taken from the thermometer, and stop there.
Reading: 28 °F
